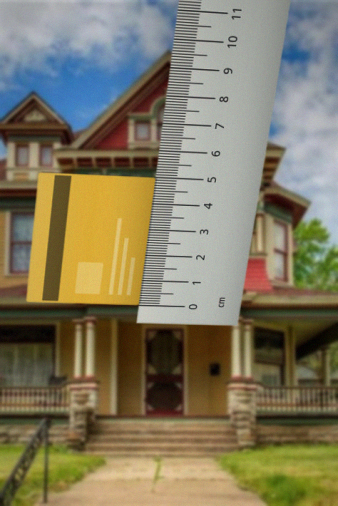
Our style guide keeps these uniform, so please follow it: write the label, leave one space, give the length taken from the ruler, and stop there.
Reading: 5 cm
